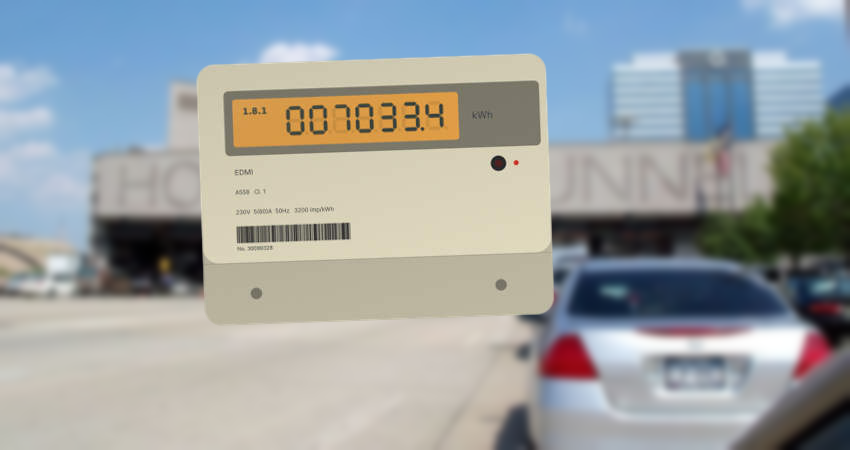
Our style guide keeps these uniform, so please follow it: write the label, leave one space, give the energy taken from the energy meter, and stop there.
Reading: 7033.4 kWh
